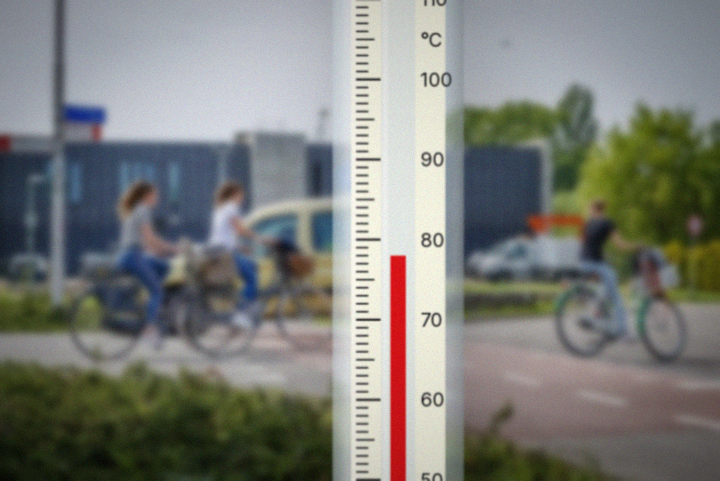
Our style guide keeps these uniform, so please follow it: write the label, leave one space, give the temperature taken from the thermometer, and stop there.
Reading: 78 °C
